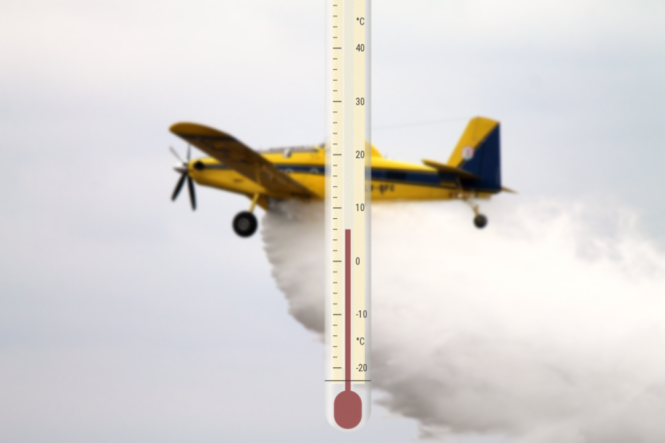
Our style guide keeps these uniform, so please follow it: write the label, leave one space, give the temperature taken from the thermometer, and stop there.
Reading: 6 °C
